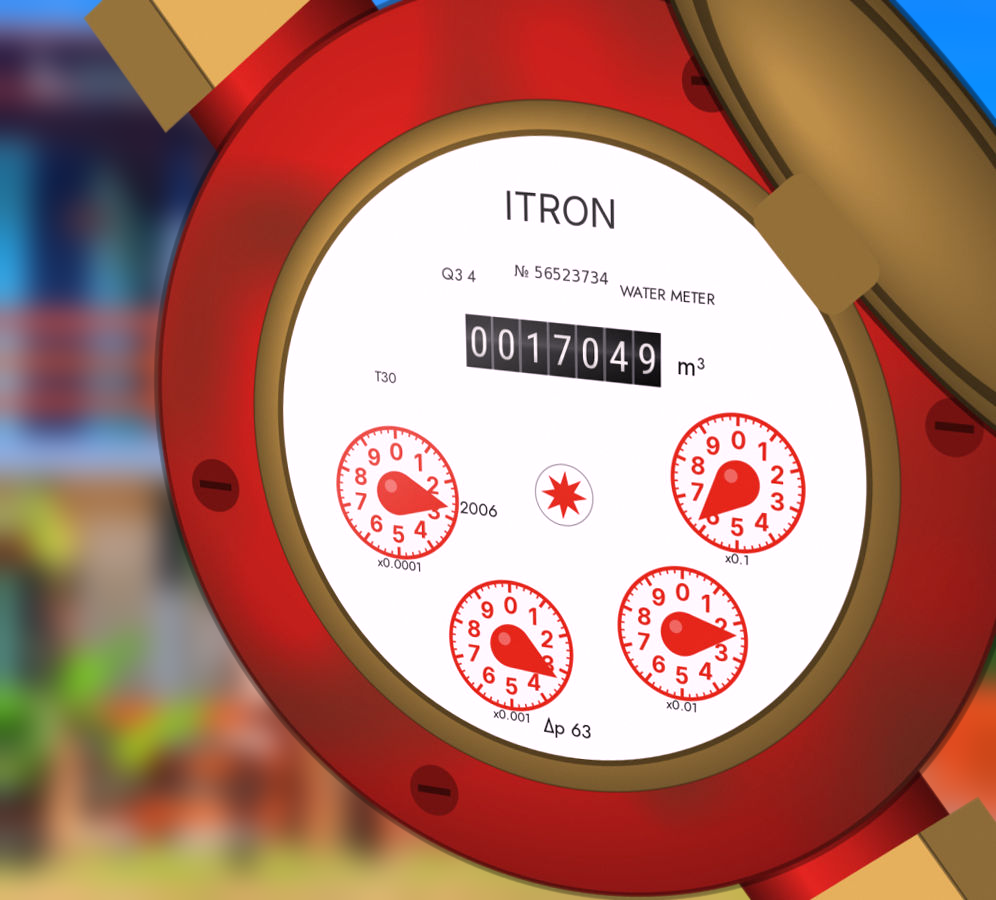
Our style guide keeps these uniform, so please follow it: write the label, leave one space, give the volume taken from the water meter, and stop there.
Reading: 17049.6232 m³
